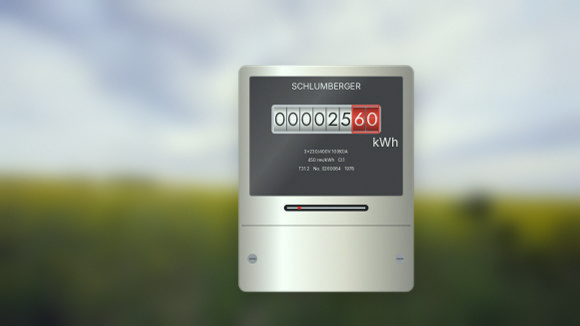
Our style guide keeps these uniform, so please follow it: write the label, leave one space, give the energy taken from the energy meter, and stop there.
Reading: 25.60 kWh
